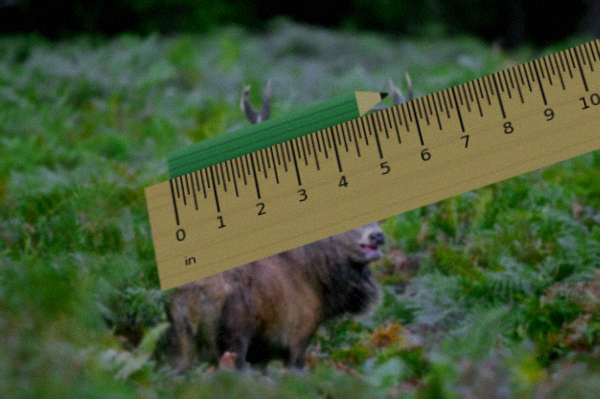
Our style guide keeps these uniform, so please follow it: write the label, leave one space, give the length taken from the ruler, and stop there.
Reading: 5.5 in
